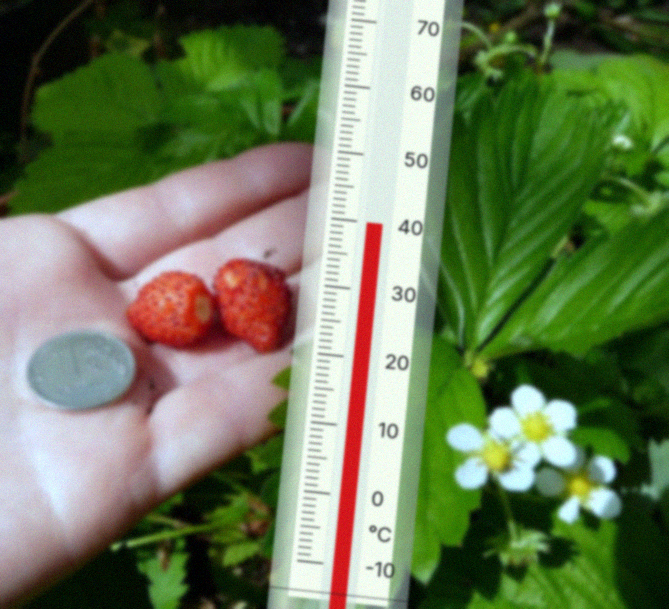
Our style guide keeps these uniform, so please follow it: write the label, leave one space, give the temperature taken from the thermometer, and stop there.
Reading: 40 °C
